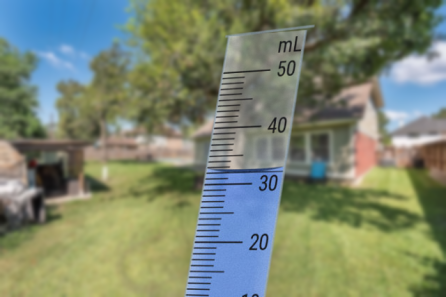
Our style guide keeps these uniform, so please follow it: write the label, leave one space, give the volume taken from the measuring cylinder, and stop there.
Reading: 32 mL
